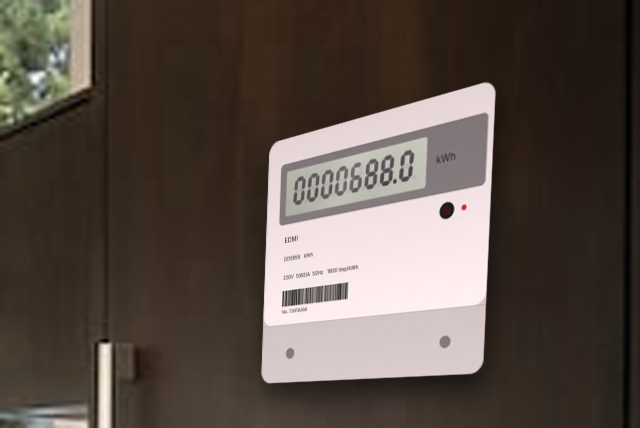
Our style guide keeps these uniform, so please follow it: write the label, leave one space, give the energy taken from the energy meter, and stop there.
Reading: 688.0 kWh
